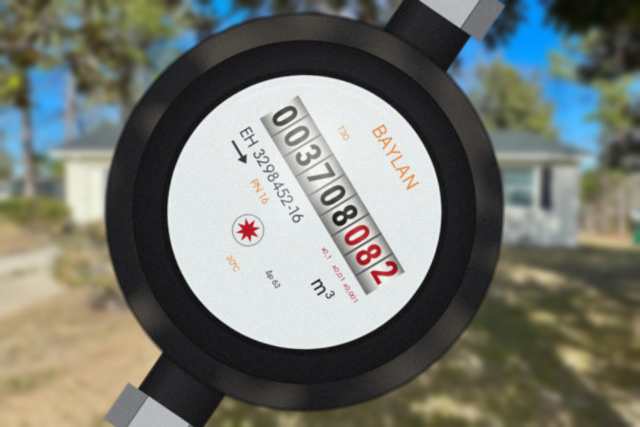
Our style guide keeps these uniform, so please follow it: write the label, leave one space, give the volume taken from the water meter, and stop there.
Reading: 3708.082 m³
